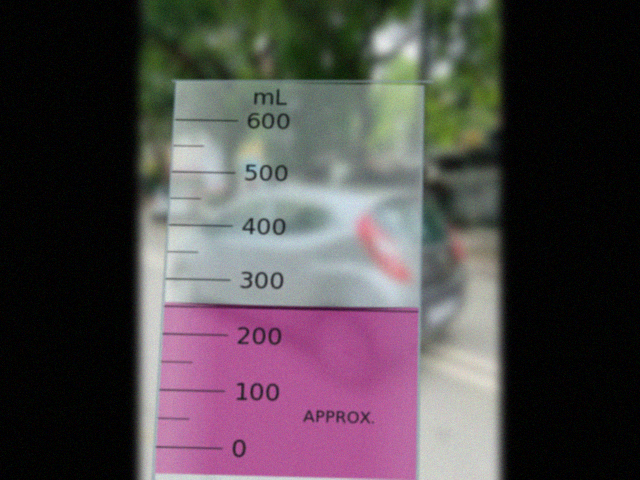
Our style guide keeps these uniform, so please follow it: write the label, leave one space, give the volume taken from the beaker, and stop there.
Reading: 250 mL
